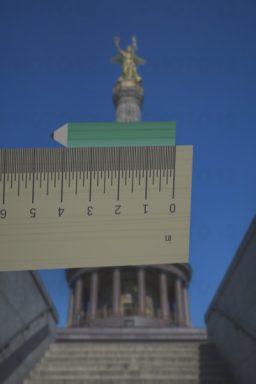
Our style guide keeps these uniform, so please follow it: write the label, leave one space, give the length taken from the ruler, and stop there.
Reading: 4.5 in
